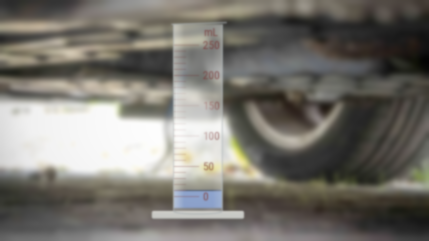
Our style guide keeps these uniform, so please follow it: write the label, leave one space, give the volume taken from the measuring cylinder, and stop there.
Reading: 10 mL
